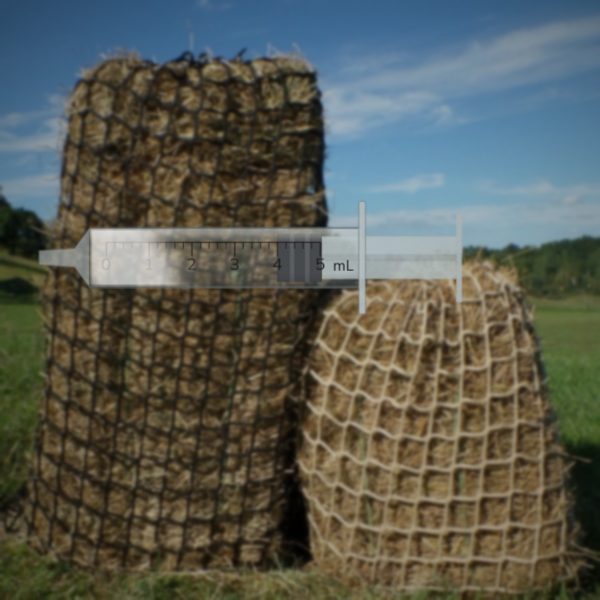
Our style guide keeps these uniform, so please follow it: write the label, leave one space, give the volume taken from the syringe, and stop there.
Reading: 4 mL
